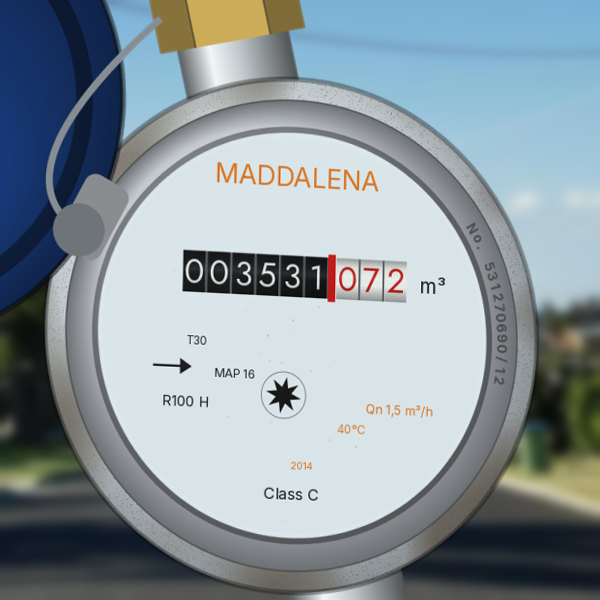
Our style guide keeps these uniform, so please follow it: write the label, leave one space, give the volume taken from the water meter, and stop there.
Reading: 3531.072 m³
